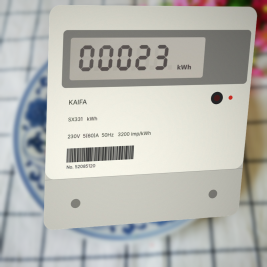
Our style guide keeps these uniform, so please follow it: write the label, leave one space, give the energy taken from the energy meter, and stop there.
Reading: 23 kWh
